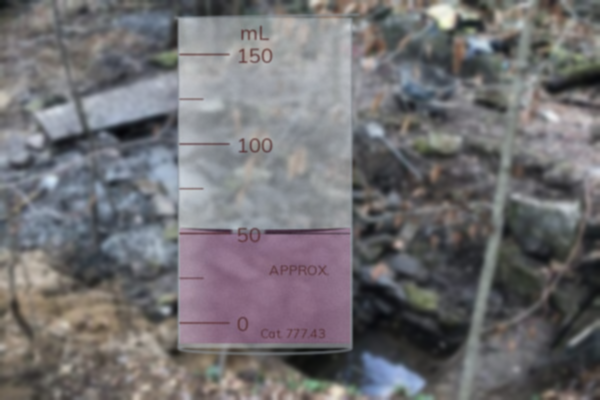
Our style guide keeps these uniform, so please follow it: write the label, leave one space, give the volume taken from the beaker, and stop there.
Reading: 50 mL
